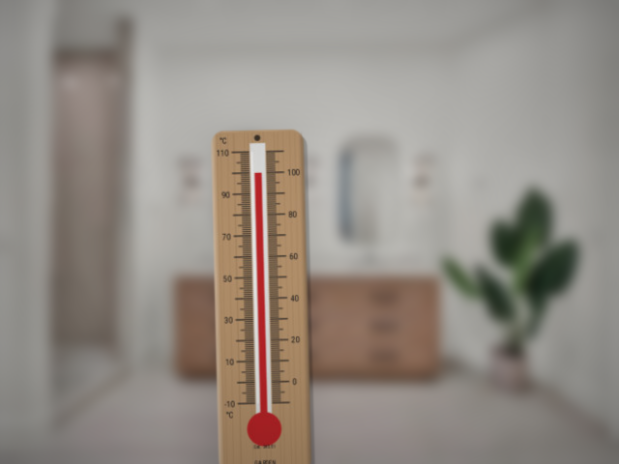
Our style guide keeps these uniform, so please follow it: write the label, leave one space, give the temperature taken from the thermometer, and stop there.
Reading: 100 °C
